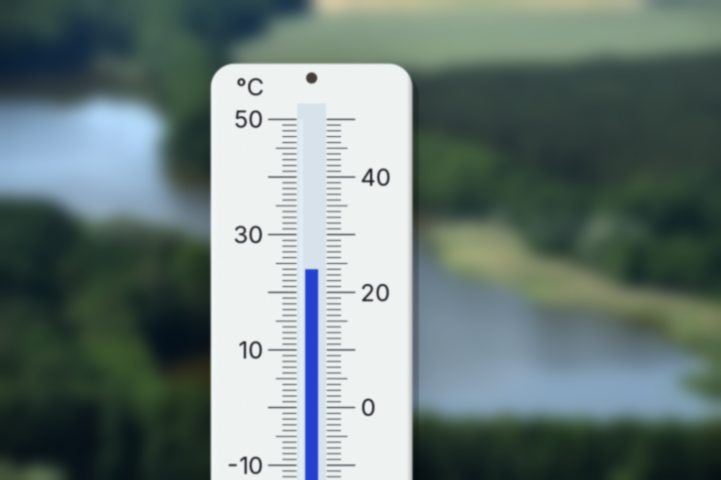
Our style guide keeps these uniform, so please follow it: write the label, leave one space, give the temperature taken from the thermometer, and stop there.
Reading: 24 °C
